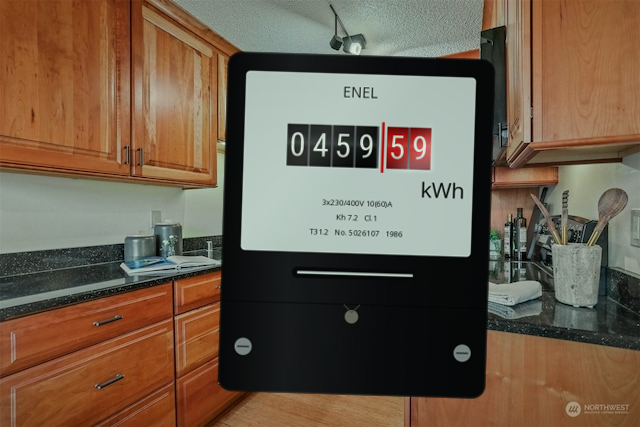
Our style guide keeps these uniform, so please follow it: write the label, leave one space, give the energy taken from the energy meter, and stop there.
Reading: 459.59 kWh
